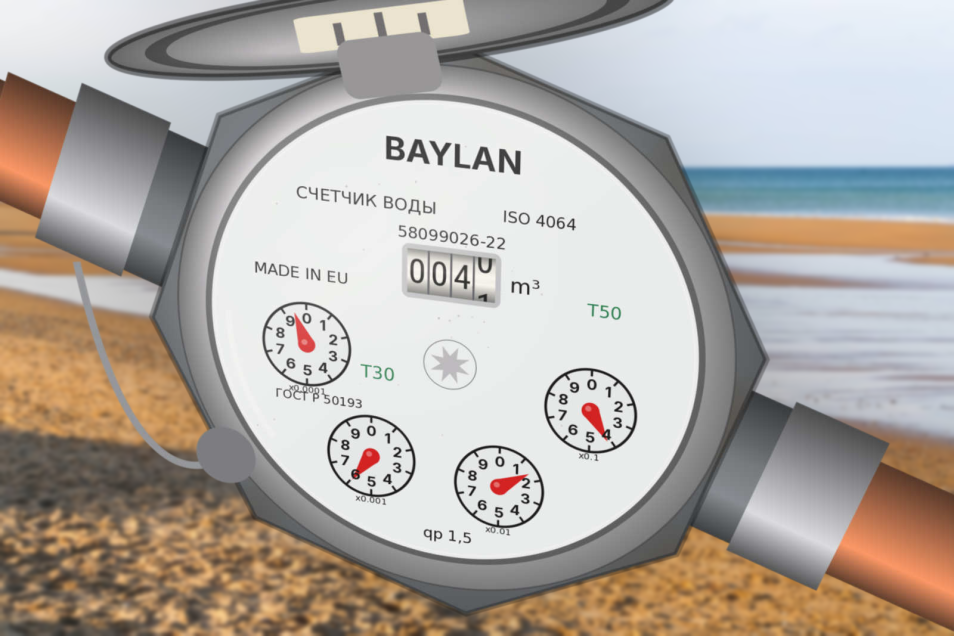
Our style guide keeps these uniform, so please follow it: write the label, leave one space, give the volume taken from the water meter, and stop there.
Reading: 40.4159 m³
